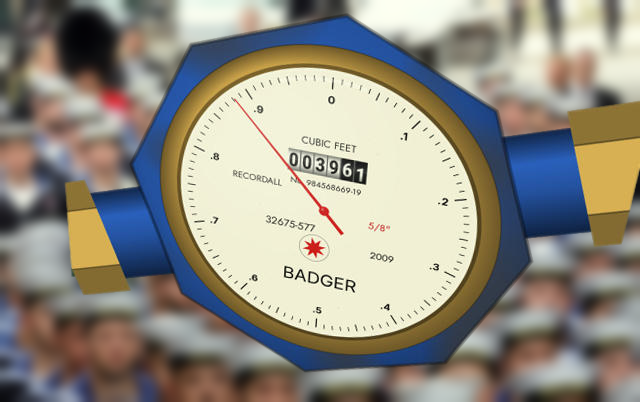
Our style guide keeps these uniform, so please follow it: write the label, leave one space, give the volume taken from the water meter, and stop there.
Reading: 3960.88 ft³
